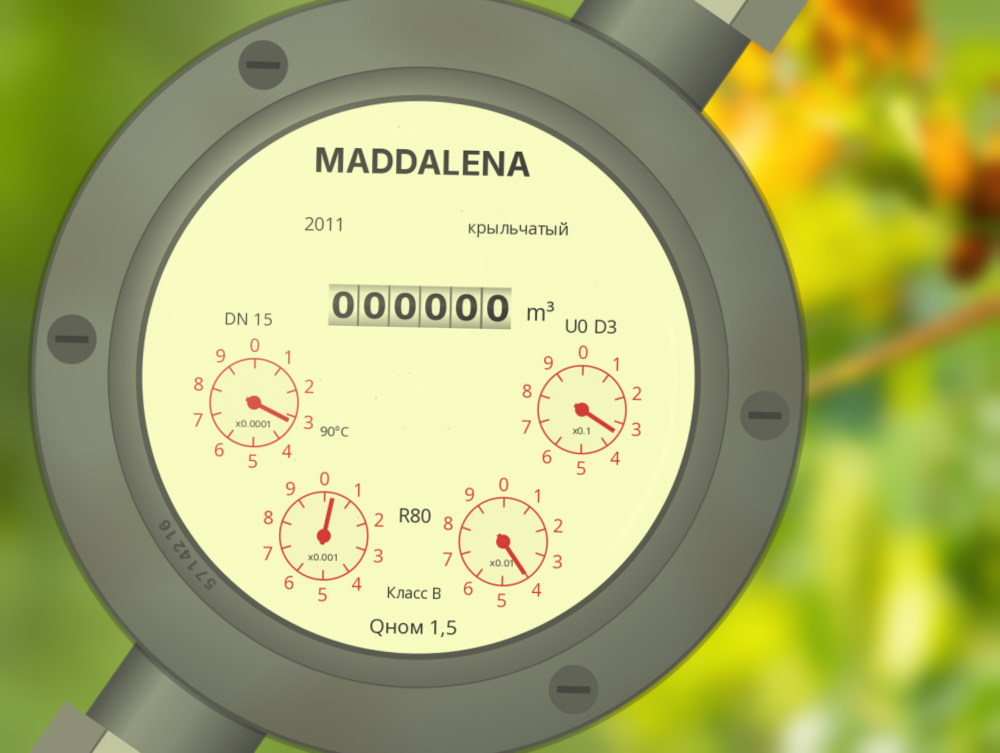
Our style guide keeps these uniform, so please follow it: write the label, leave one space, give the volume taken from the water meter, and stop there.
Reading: 0.3403 m³
